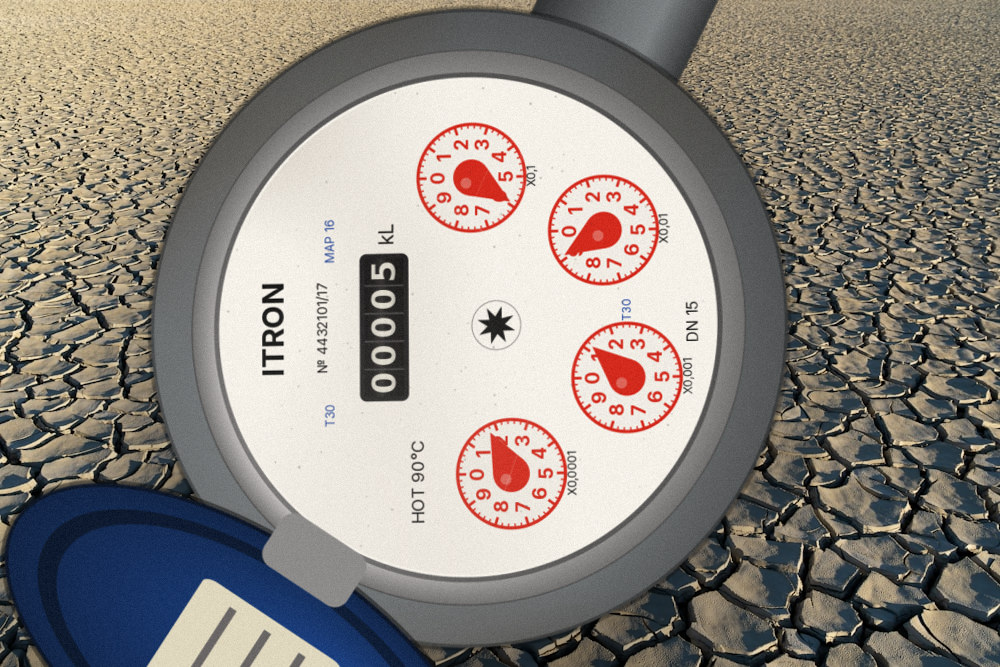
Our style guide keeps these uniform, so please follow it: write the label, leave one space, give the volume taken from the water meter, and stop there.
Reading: 5.5911 kL
